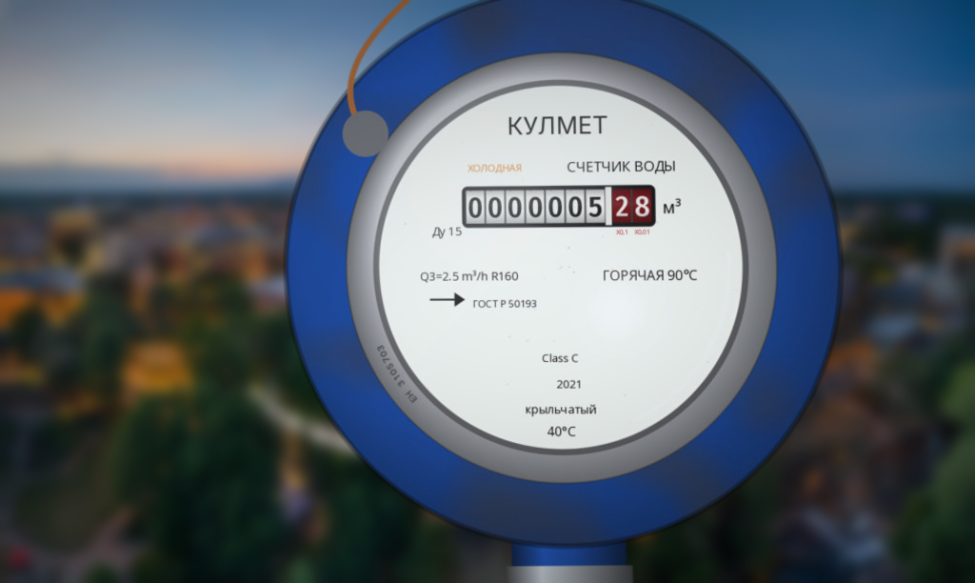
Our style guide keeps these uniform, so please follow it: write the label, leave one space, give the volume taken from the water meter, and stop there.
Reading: 5.28 m³
